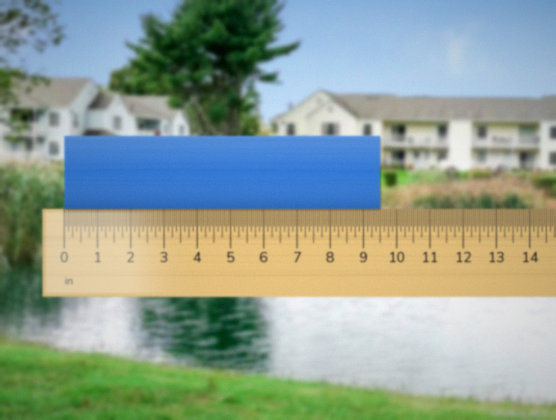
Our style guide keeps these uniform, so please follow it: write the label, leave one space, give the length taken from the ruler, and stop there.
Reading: 9.5 in
